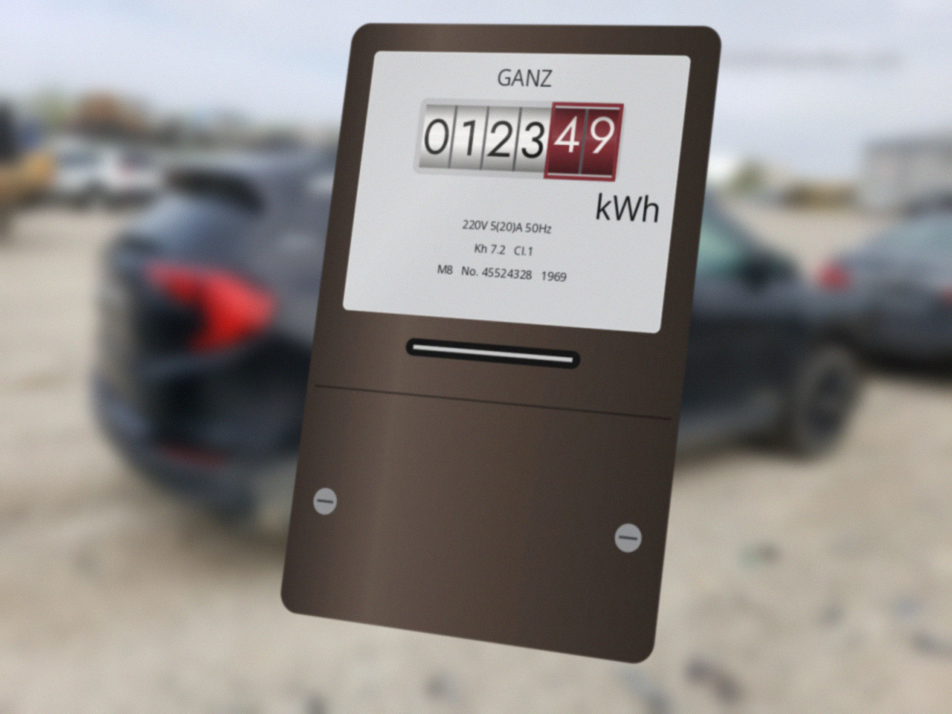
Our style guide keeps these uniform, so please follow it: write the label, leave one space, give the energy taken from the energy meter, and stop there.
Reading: 123.49 kWh
